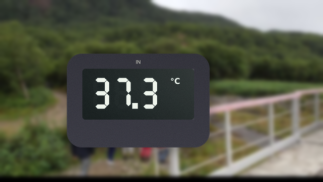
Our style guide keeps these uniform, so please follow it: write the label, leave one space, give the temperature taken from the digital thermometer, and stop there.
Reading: 37.3 °C
